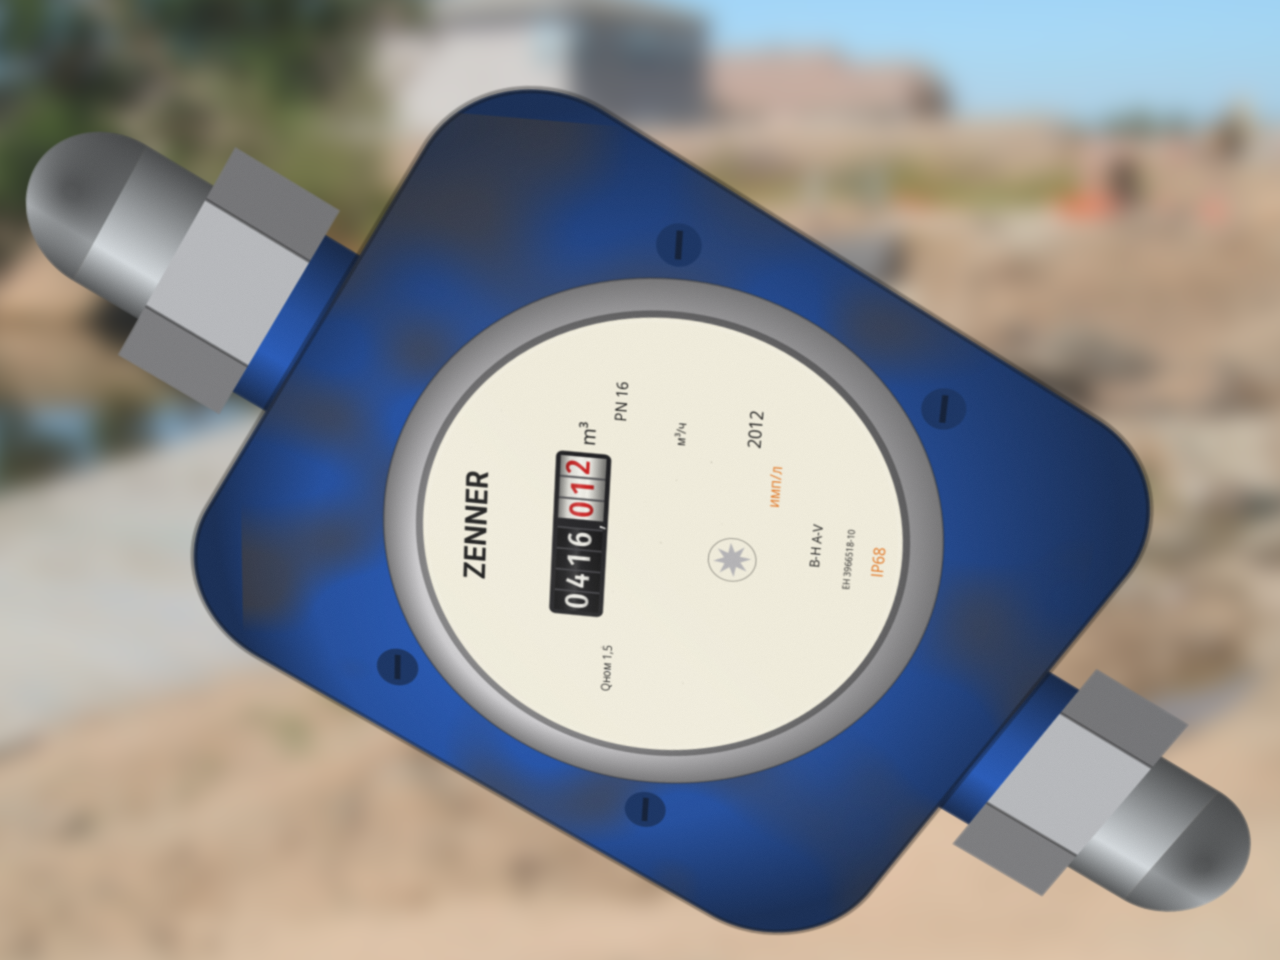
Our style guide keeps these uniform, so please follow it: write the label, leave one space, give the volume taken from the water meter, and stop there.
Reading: 416.012 m³
